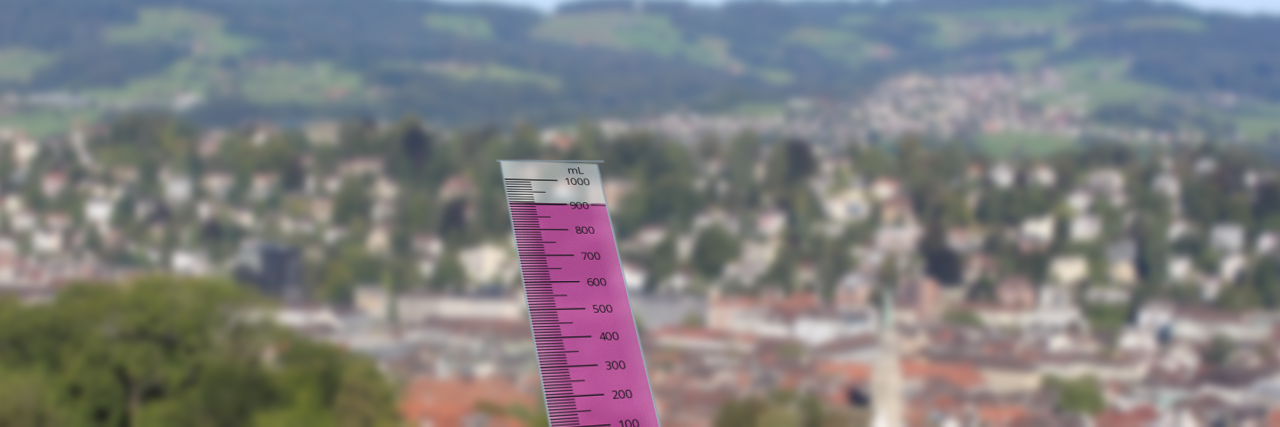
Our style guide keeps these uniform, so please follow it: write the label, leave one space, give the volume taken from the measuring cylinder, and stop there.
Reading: 900 mL
